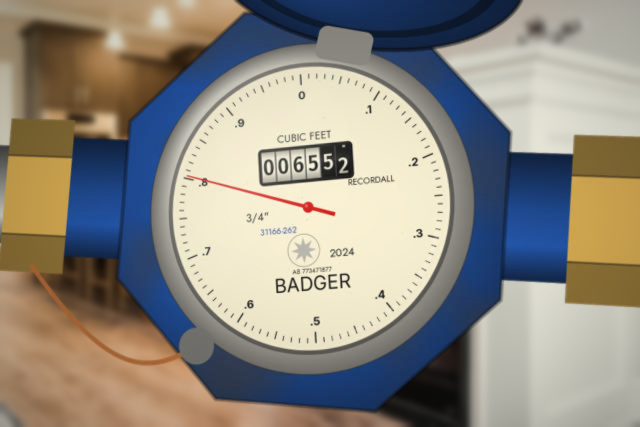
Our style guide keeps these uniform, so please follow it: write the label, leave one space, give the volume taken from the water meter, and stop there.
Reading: 6551.80 ft³
